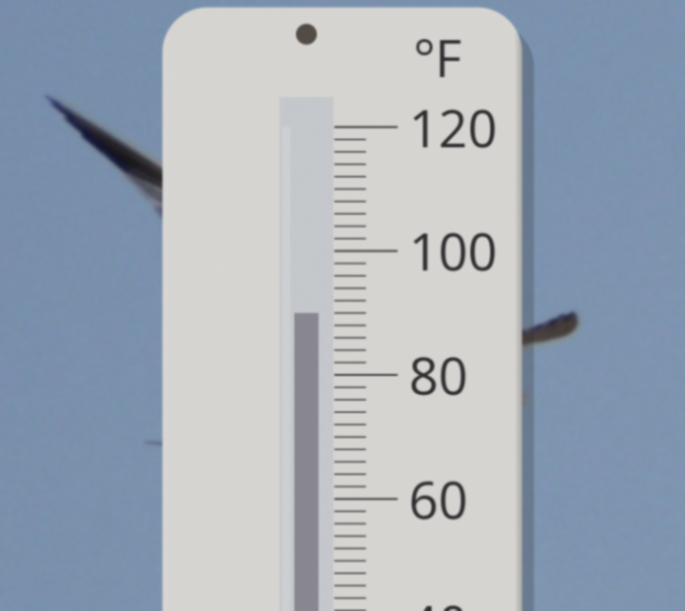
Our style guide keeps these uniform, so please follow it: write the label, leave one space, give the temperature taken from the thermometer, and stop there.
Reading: 90 °F
